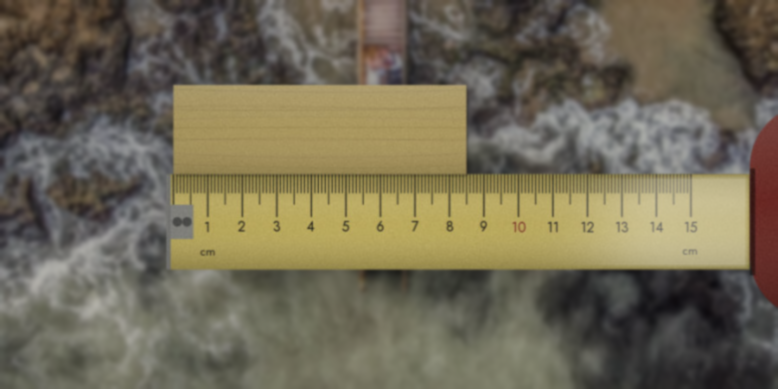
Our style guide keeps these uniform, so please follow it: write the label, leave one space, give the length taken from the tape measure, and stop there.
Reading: 8.5 cm
